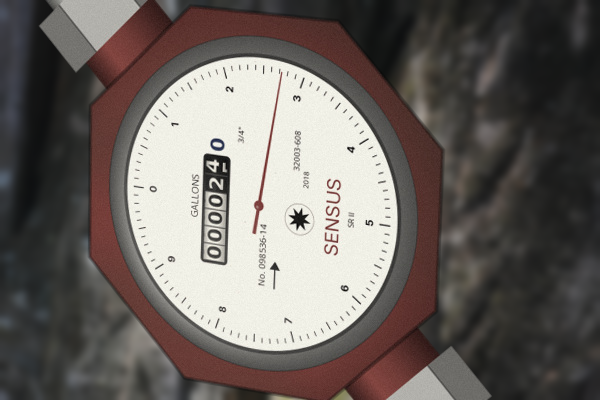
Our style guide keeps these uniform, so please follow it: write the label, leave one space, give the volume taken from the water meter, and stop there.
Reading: 242.7 gal
